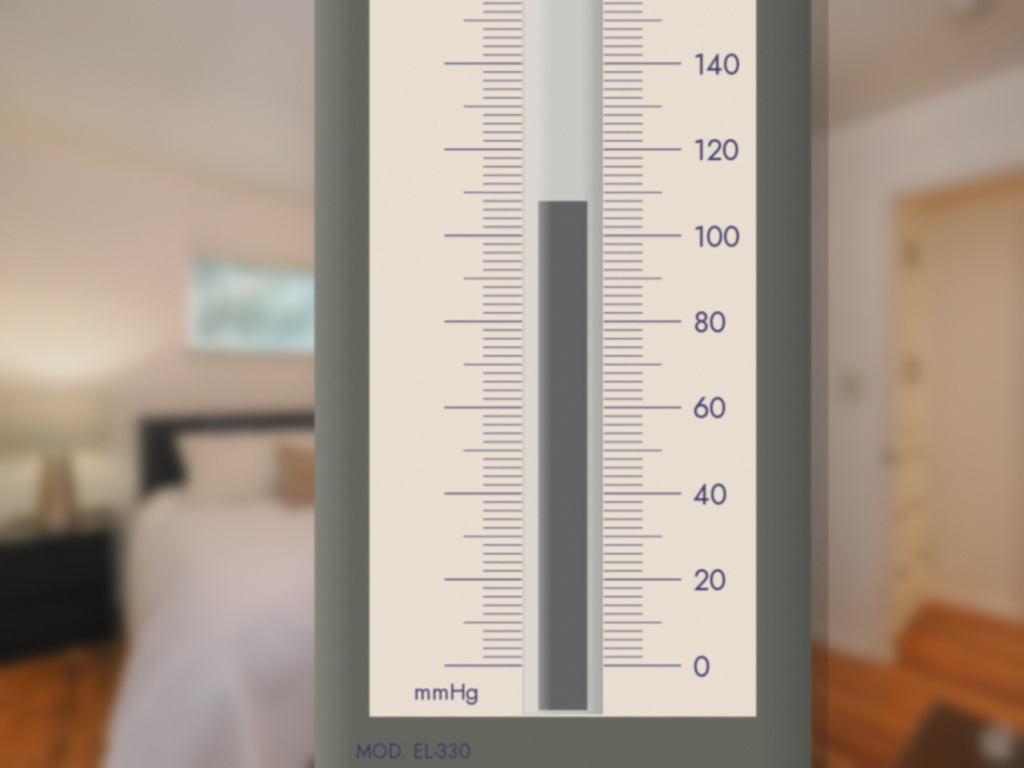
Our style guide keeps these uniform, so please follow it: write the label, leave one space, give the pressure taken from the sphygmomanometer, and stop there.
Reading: 108 mmHg
